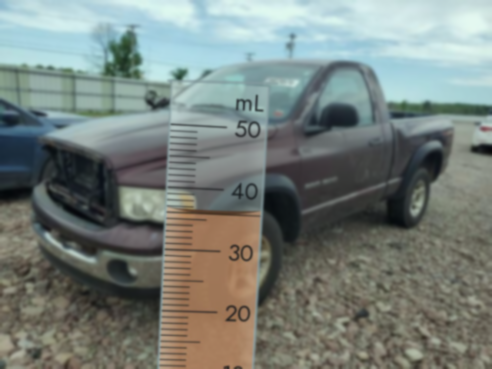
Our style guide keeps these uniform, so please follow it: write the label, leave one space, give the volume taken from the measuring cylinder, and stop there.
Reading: 36 mL
